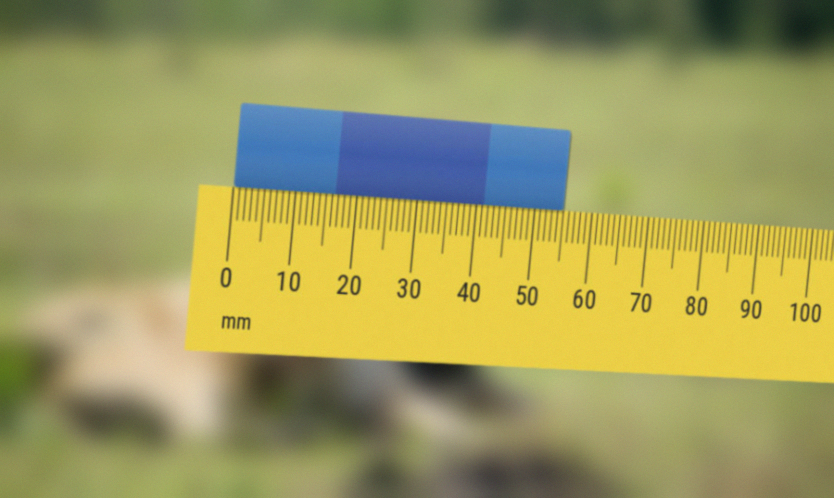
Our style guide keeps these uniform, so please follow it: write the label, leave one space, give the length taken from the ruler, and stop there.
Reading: 55 mm
